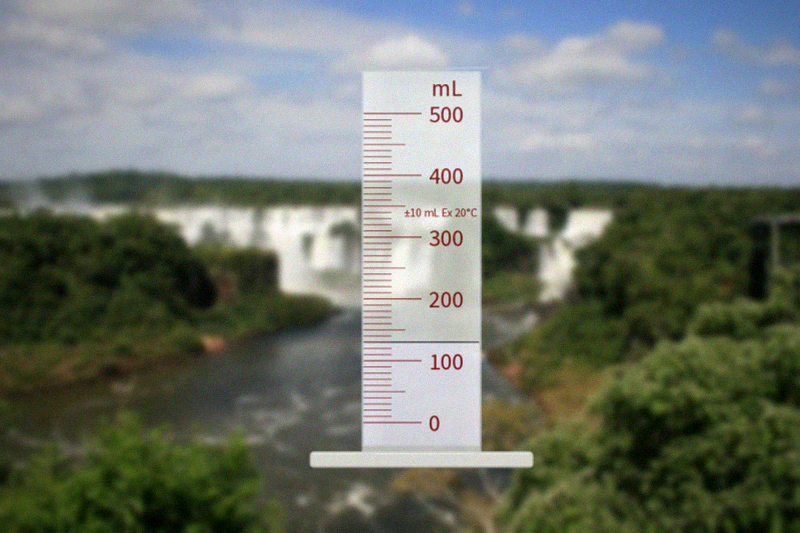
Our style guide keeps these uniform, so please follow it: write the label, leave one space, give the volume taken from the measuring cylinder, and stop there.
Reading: 130 mL
